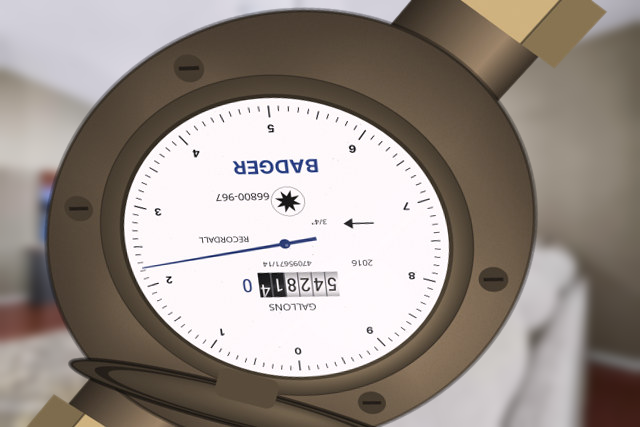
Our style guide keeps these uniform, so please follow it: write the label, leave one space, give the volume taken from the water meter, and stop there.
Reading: 5428142.2 gal
